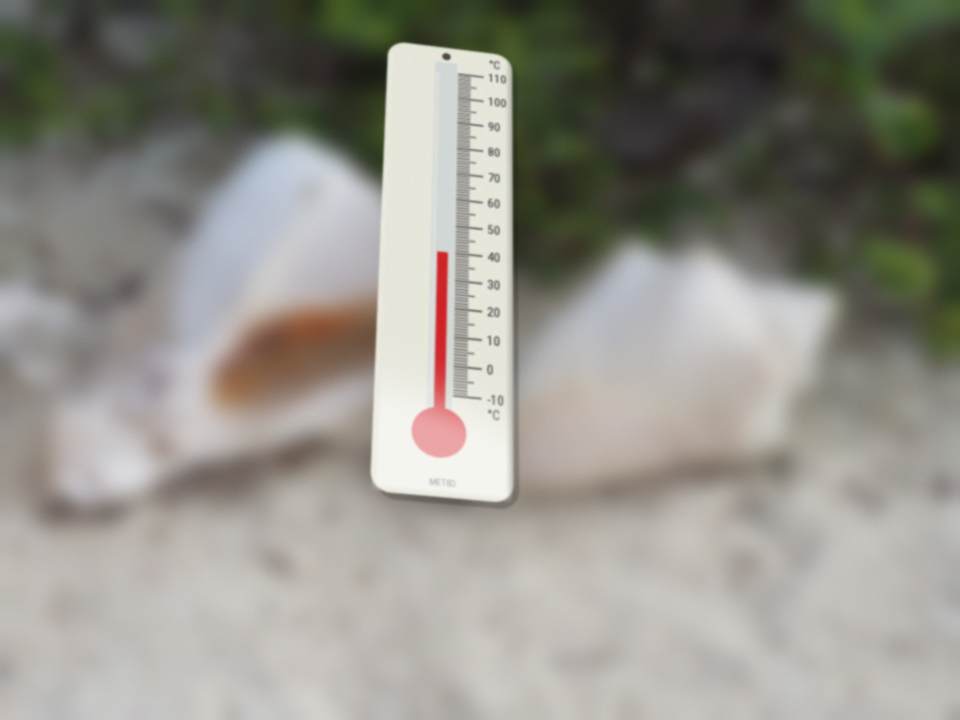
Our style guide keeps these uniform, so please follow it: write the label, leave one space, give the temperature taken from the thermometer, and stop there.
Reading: 40 °C
